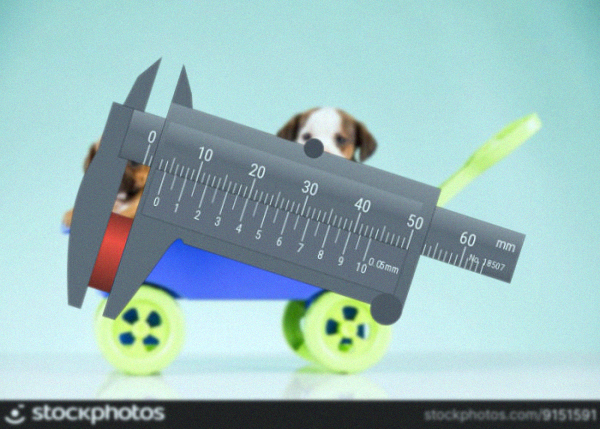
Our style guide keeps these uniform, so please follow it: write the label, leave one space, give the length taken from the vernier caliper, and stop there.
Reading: 4.2 mm
